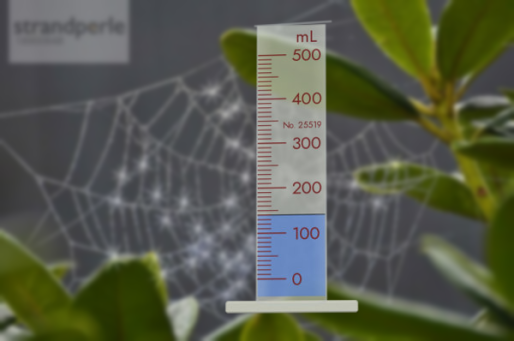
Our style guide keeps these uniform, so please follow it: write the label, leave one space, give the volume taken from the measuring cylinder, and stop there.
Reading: 140 mL
